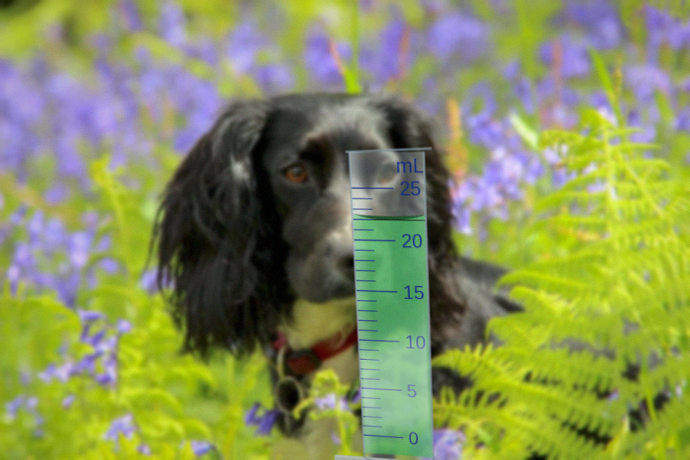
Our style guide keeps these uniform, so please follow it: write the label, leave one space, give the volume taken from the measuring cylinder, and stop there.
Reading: 22 mL
